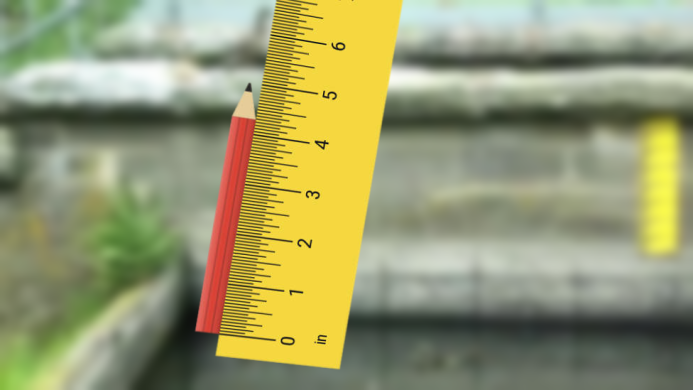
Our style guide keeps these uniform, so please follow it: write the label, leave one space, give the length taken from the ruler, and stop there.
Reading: 5 in
